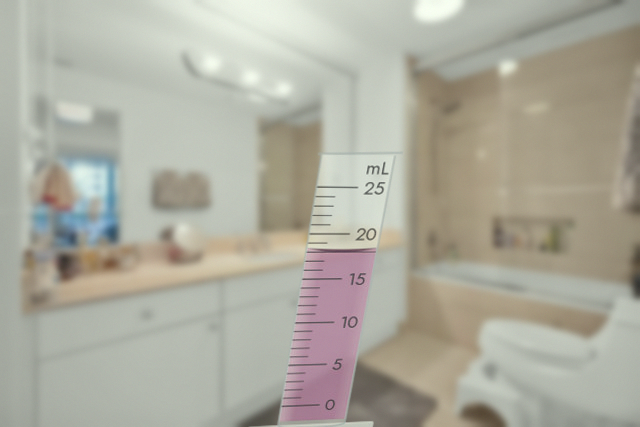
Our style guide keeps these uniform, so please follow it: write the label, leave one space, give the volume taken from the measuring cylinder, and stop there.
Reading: 18 mL
